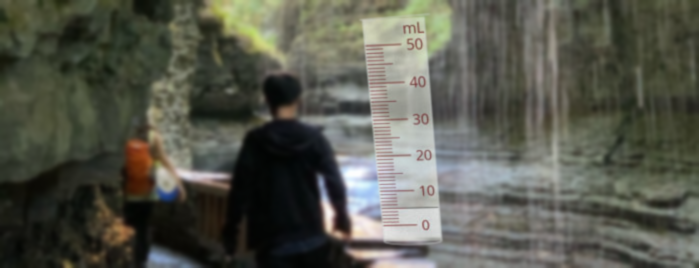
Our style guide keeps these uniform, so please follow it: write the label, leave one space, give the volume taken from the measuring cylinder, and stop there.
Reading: 5 mL
